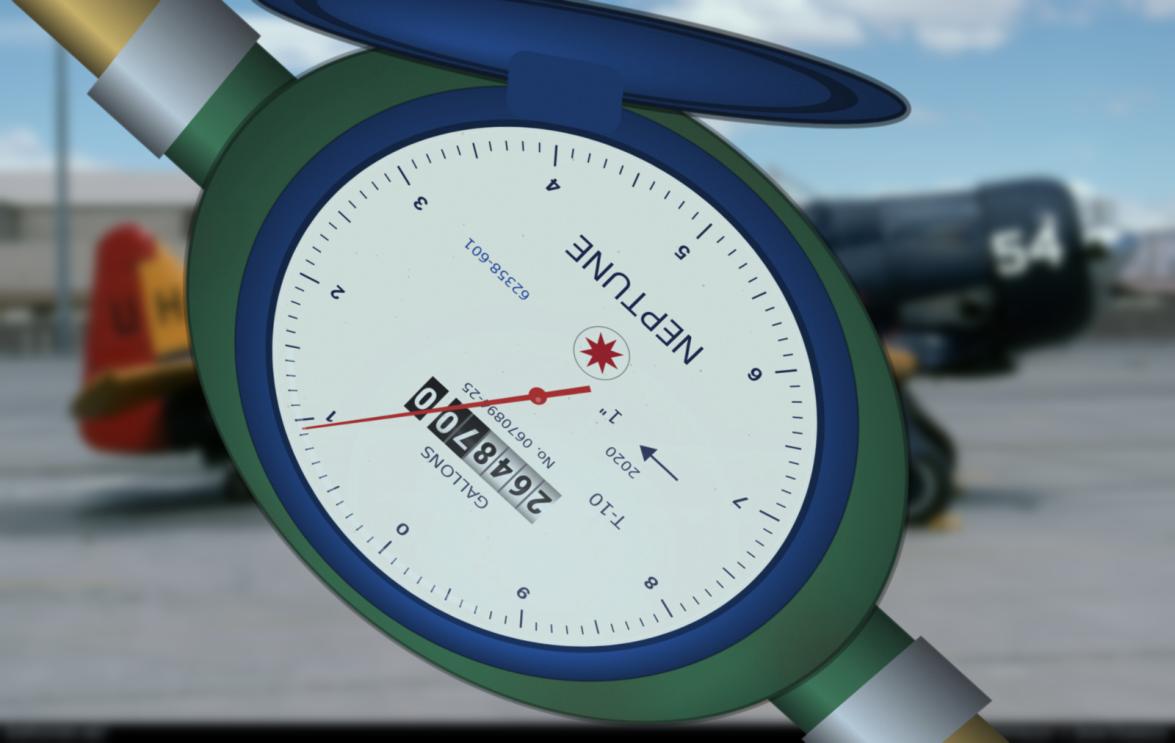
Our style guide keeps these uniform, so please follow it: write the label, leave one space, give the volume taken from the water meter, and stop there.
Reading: 2648700.9 gal
